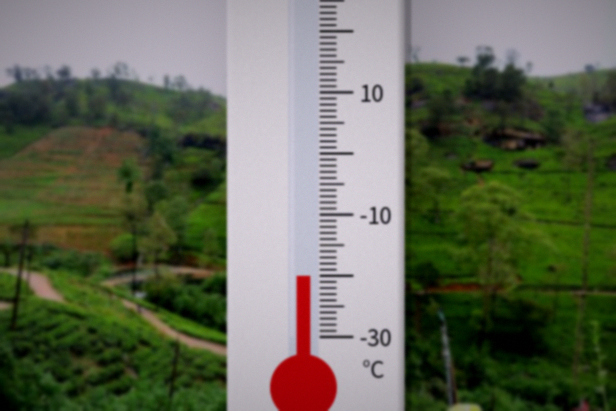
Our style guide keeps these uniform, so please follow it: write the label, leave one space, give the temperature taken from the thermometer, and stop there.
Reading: -20 °C
